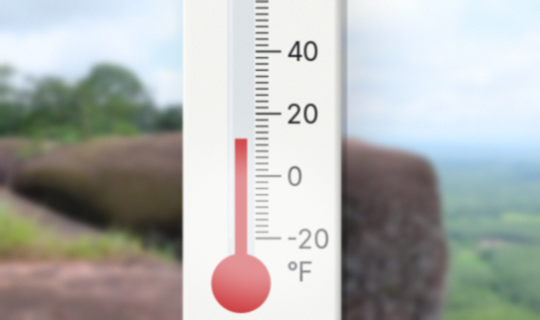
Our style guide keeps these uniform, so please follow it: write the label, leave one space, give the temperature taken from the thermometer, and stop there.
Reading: 12 °F
